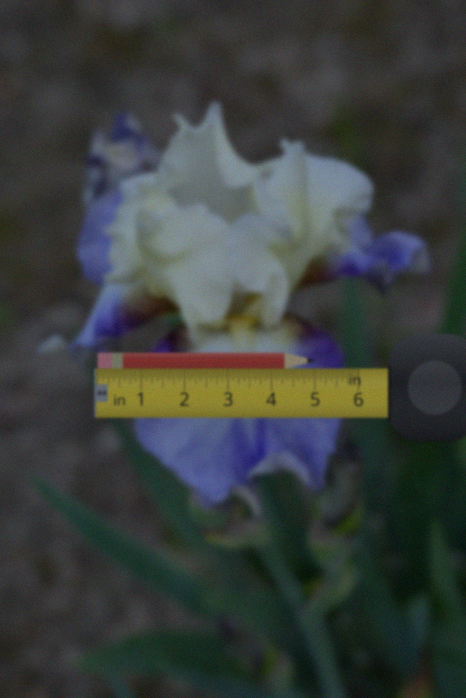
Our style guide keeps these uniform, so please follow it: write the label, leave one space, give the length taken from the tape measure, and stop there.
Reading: 5 in
